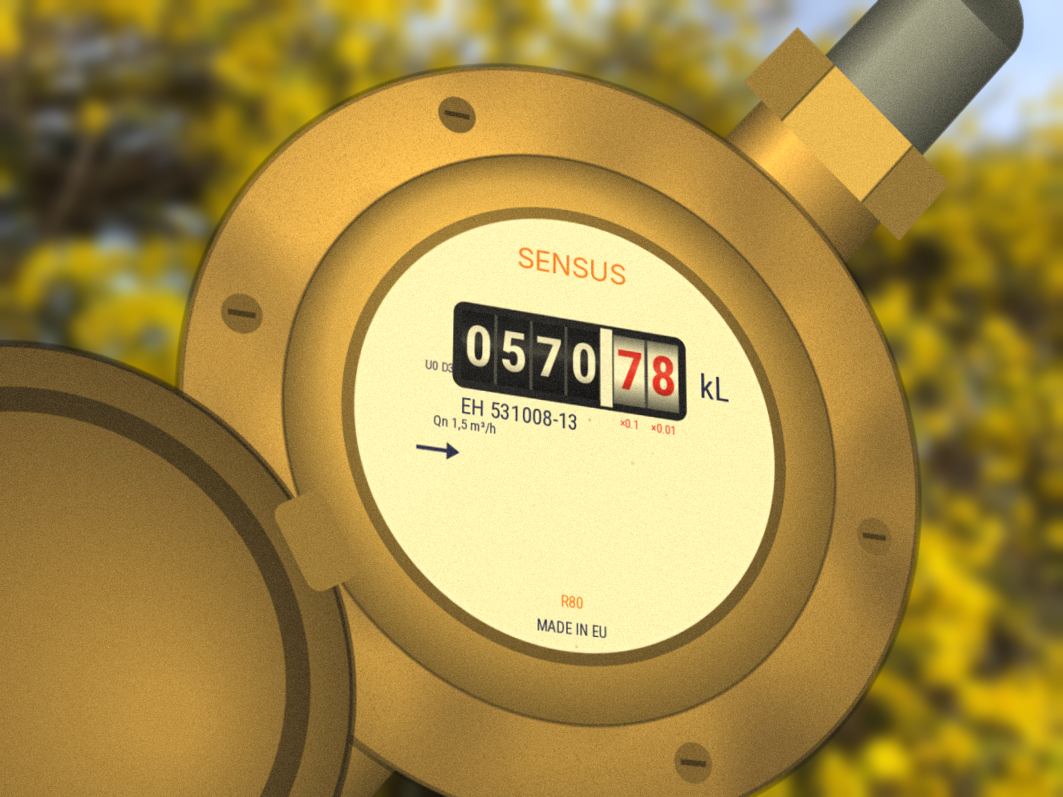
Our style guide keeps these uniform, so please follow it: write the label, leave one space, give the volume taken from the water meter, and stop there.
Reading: 570.78 kL
